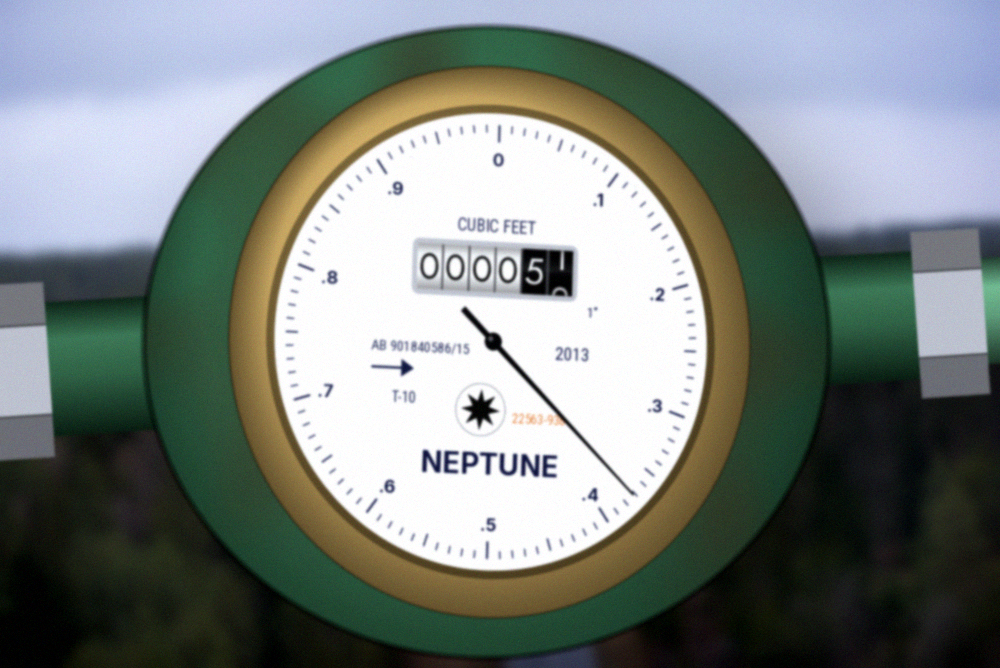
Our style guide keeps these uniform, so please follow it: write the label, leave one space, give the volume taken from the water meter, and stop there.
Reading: 51.37 ft³
